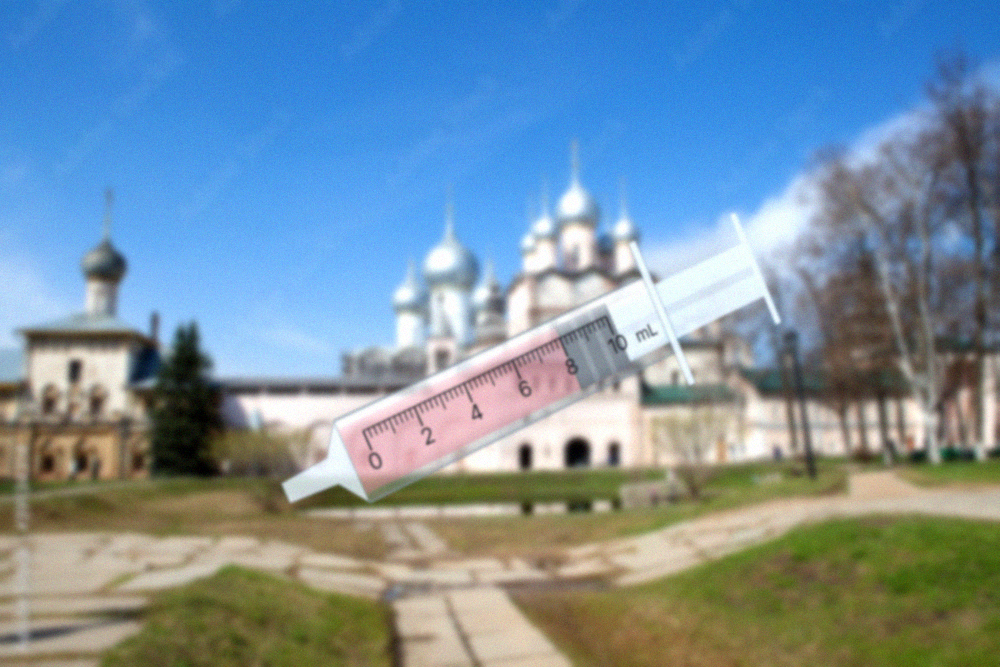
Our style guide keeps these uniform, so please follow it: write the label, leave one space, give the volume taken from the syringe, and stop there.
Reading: 8 mL
